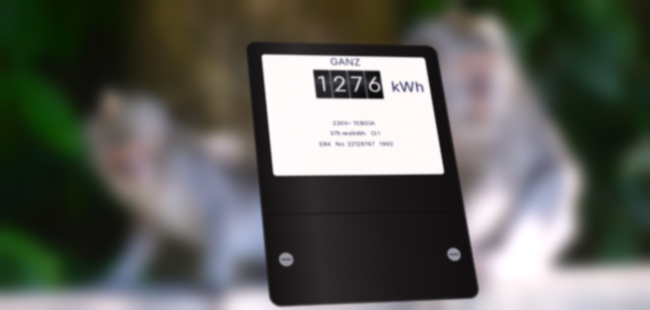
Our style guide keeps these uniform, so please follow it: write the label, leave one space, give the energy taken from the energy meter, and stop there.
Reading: 1276 kWh
